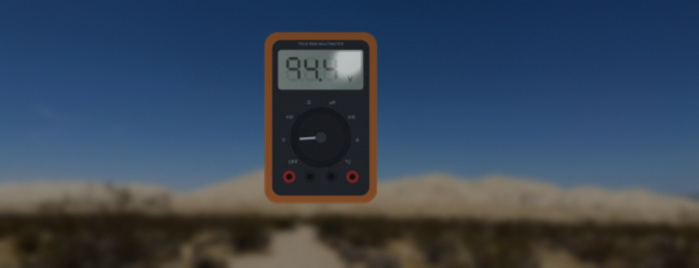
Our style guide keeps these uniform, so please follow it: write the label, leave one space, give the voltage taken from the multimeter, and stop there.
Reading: 94.4 V
